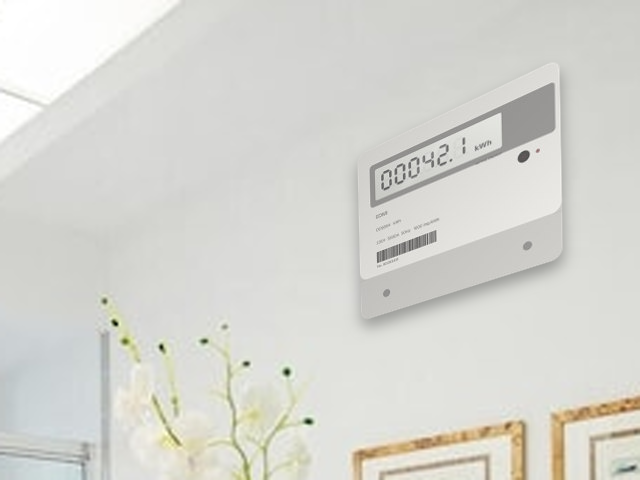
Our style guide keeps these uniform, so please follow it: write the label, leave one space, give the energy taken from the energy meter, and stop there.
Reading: 42.1 kWh
